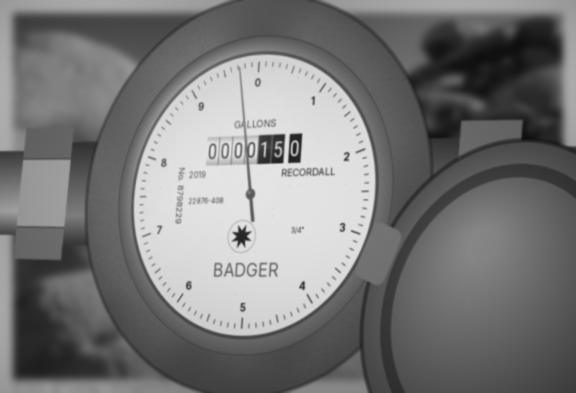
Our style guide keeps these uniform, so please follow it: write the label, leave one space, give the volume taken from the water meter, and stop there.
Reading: 149.7 gal
